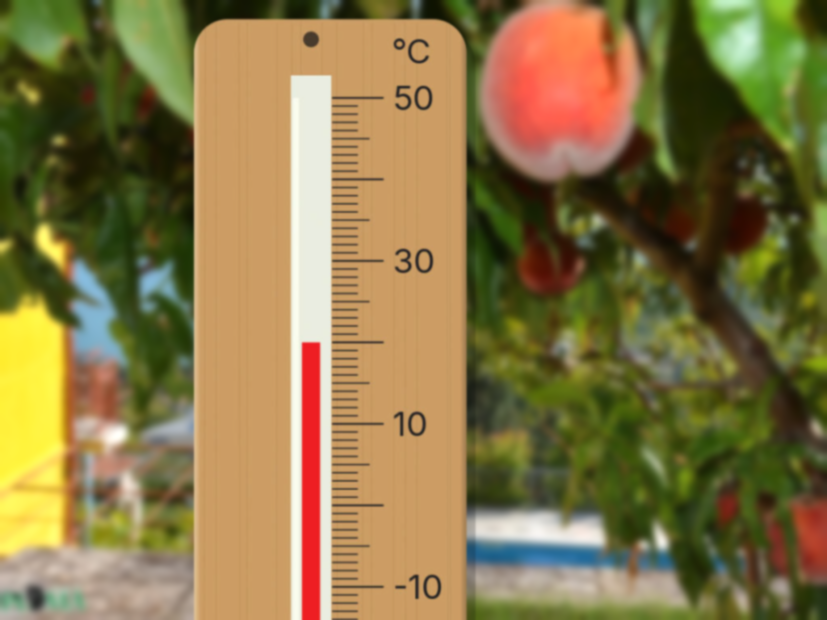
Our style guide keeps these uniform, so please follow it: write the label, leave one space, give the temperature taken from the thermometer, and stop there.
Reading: 20 °C
